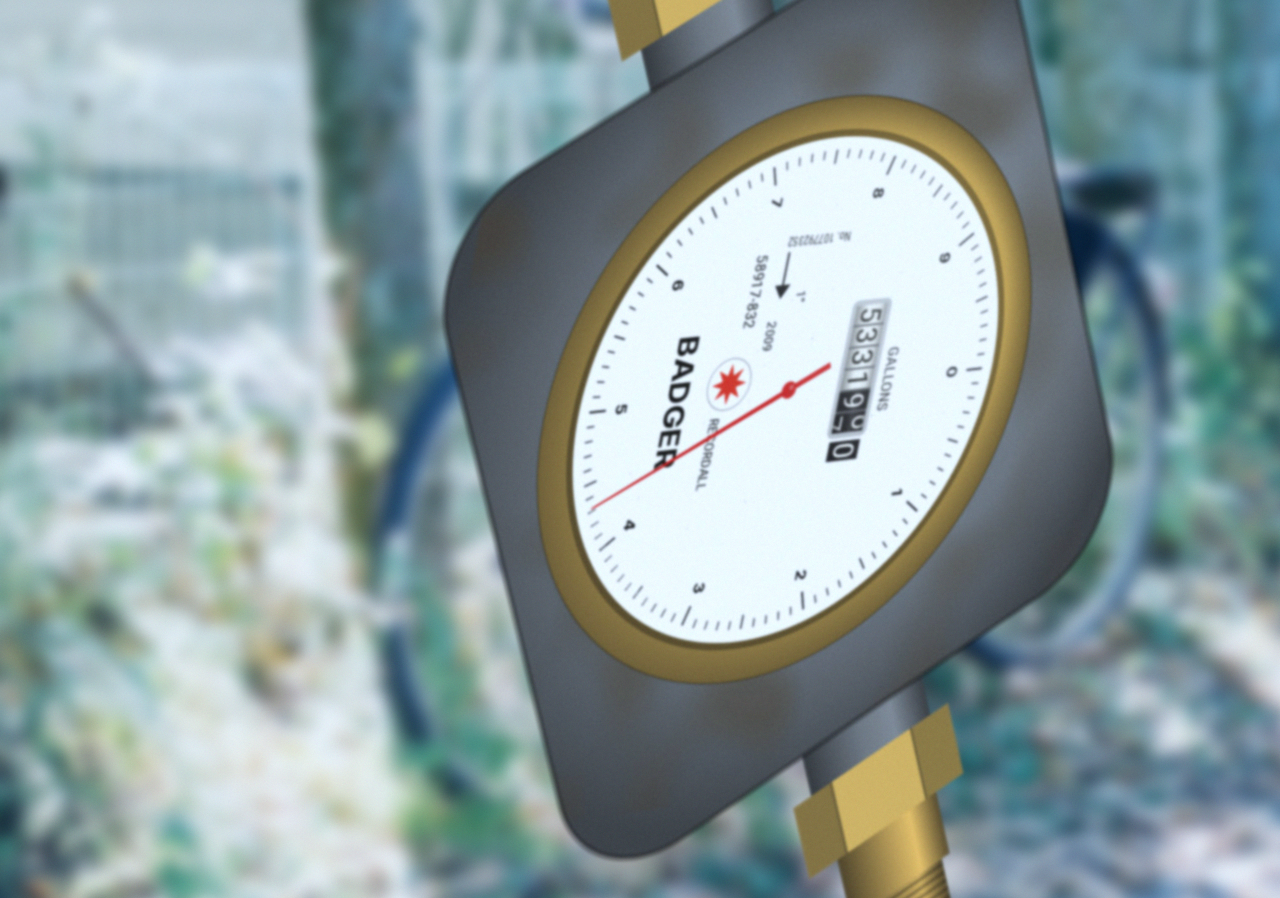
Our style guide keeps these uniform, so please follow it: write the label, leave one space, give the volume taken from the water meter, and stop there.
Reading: 5331964.3 gal
